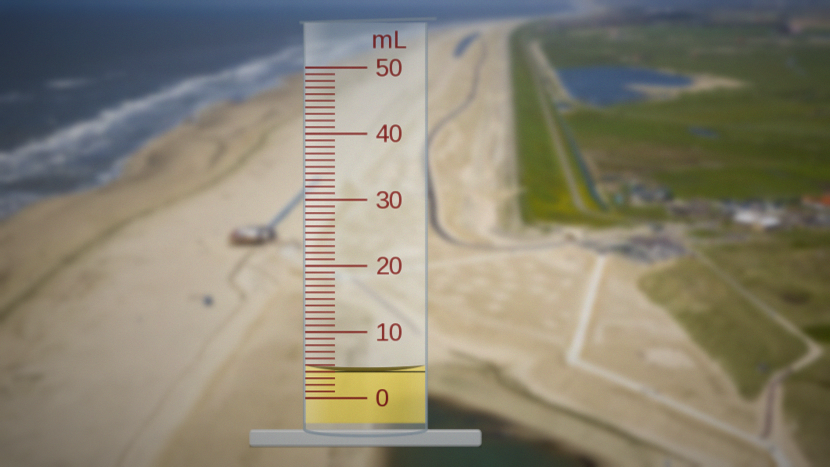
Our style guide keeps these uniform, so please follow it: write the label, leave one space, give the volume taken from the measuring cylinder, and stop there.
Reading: 4 mL
